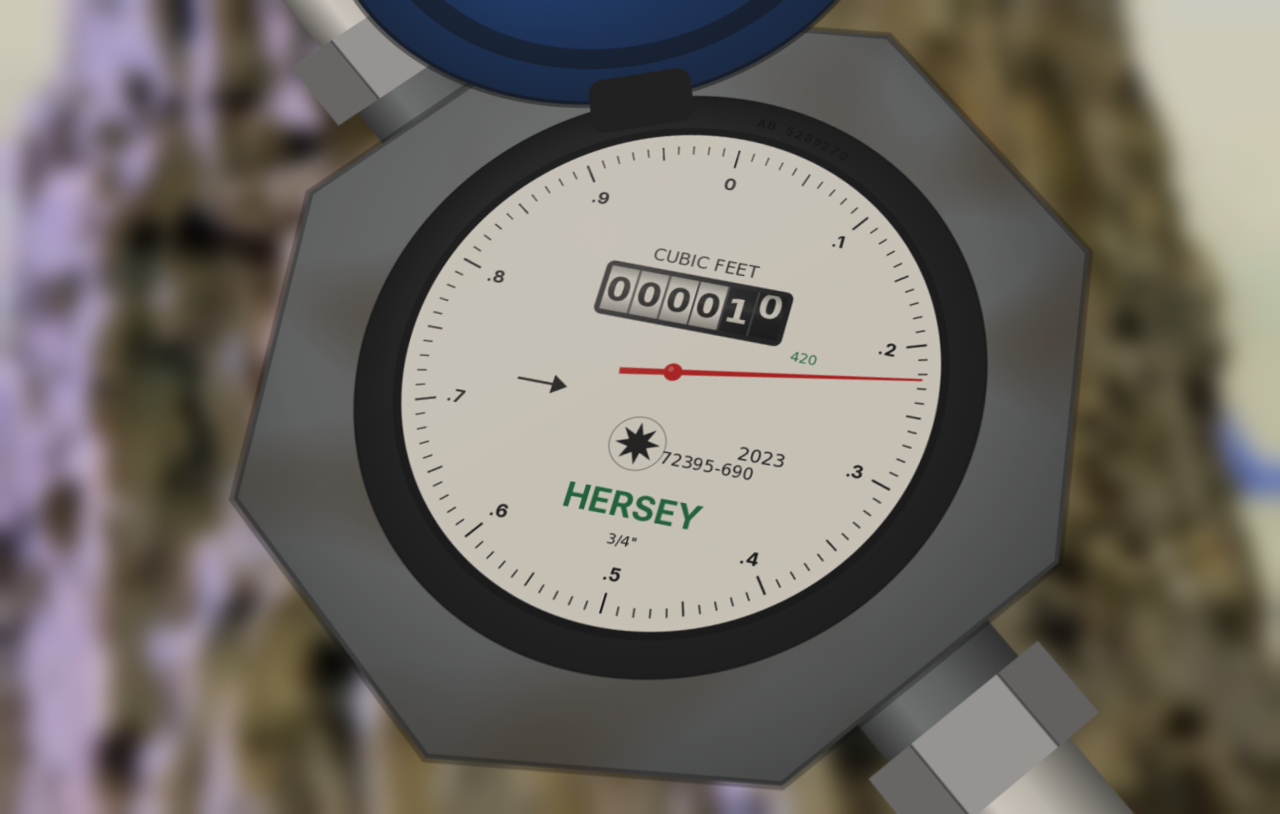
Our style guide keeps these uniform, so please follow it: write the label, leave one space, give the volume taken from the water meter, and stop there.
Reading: 10.22 ft³
